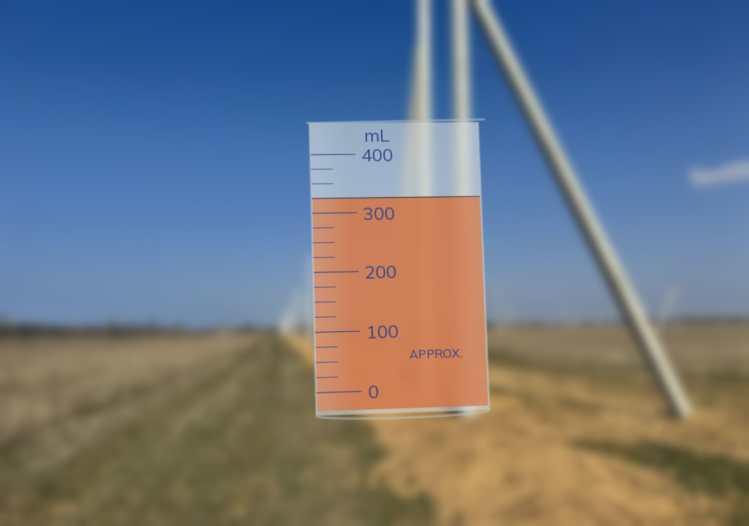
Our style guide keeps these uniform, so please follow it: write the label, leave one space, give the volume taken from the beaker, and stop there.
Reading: 325 mL
